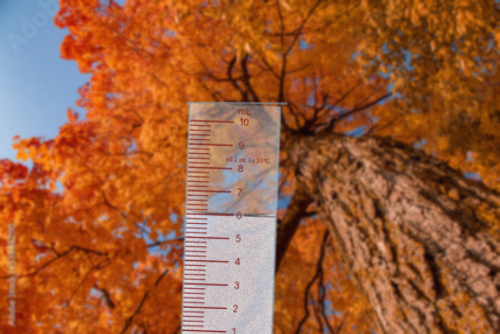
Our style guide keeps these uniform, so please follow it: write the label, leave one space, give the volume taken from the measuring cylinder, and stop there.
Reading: 6 mL
